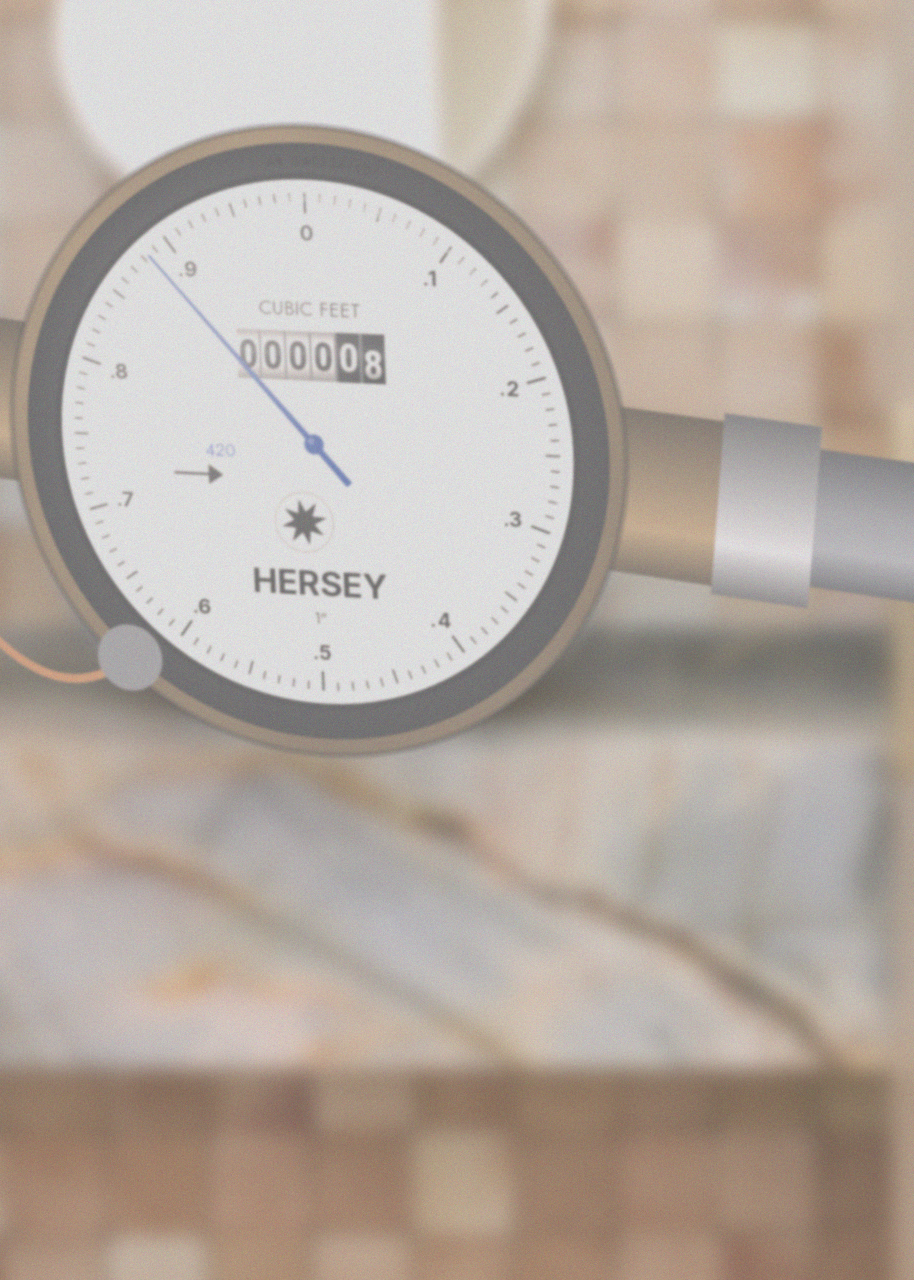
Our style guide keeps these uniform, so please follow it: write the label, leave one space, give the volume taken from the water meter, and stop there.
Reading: 7.88 ft³
